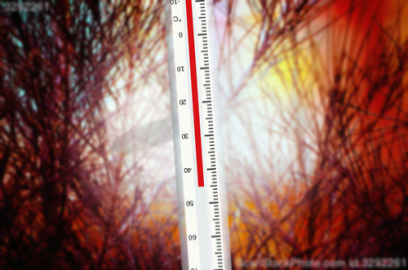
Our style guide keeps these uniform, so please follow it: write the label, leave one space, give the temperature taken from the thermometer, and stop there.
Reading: 45 °C
